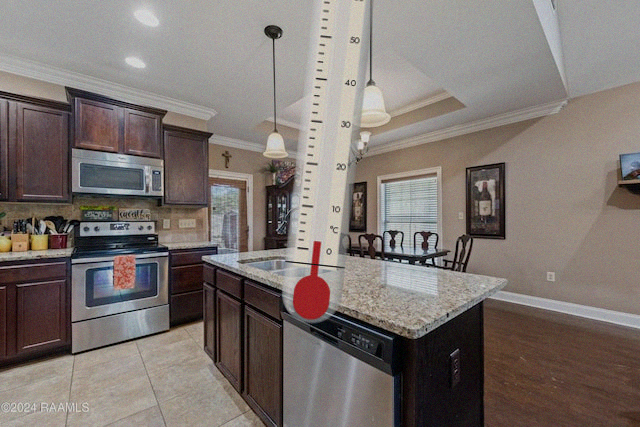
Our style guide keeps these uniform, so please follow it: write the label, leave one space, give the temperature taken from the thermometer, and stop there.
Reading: 2 °C
